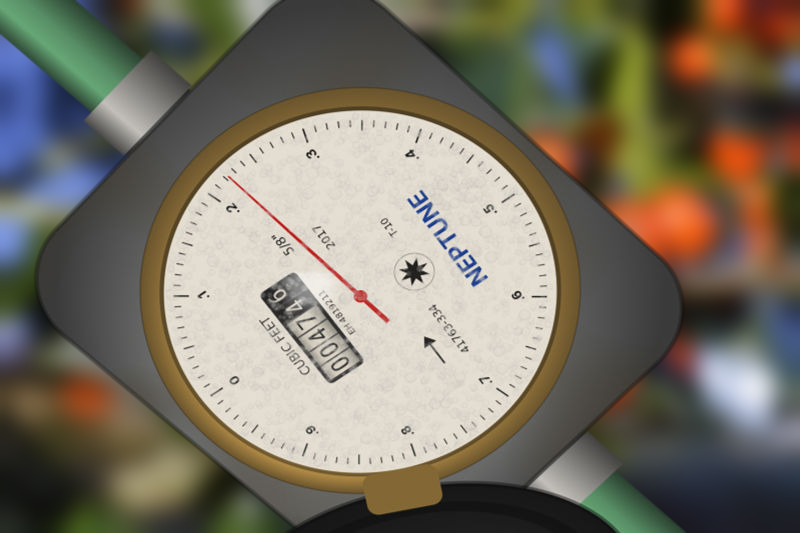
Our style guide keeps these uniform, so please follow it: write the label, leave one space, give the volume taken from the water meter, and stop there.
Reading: 4746.22 ft³
